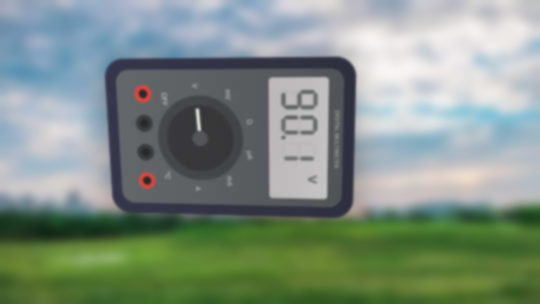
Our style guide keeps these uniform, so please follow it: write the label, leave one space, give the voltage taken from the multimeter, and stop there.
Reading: 90.1 V
